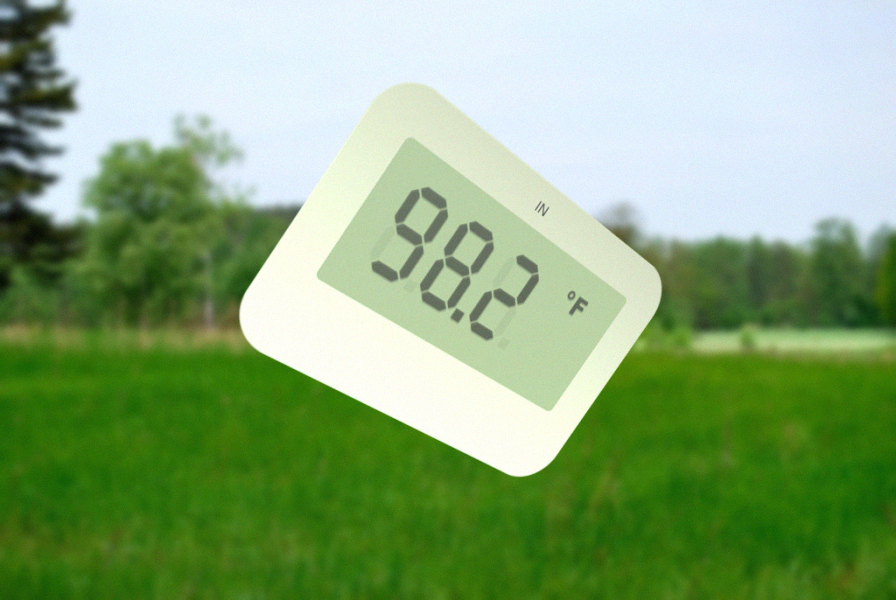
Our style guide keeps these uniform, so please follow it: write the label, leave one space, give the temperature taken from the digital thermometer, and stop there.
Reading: 98.2 °F
